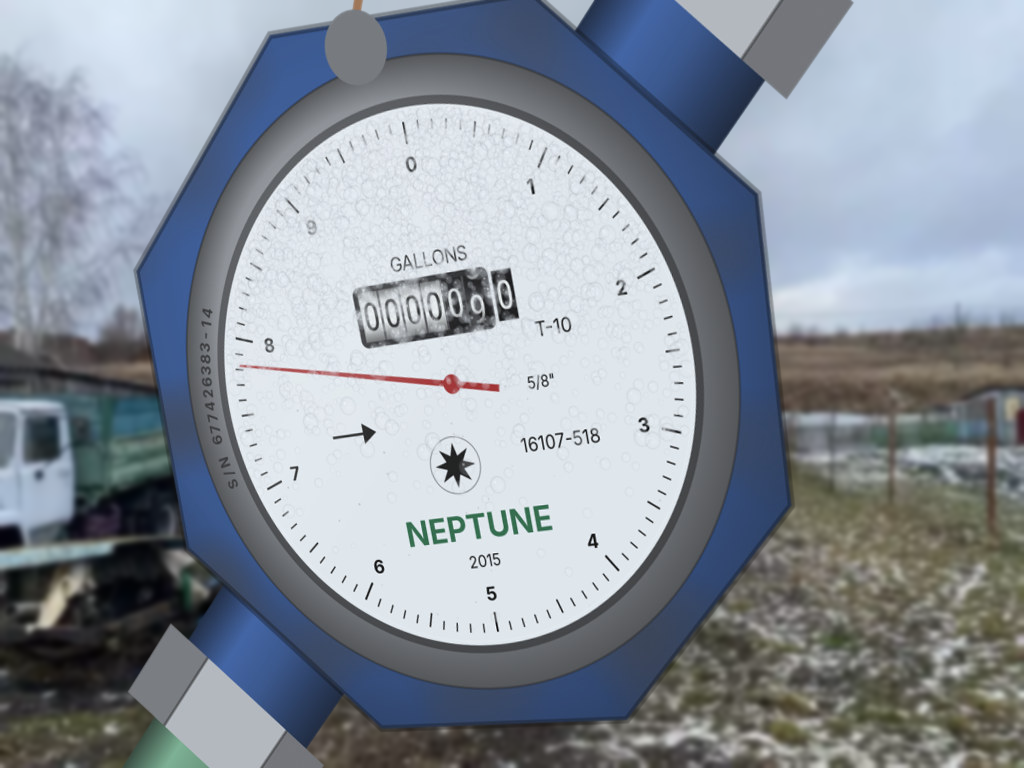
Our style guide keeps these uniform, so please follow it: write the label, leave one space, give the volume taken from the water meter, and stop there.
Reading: 87.8 gal
